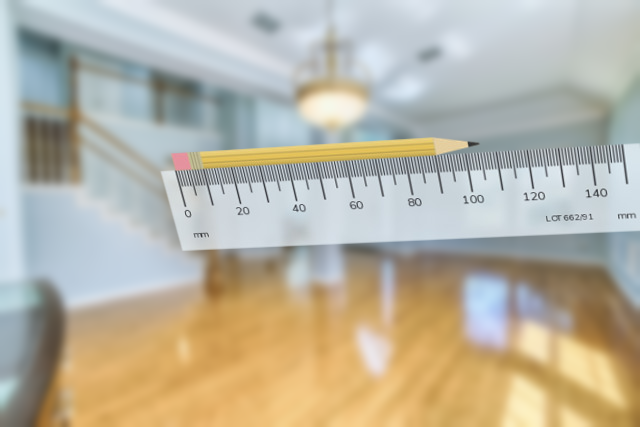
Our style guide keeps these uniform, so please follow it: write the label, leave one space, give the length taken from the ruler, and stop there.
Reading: 105 mm
